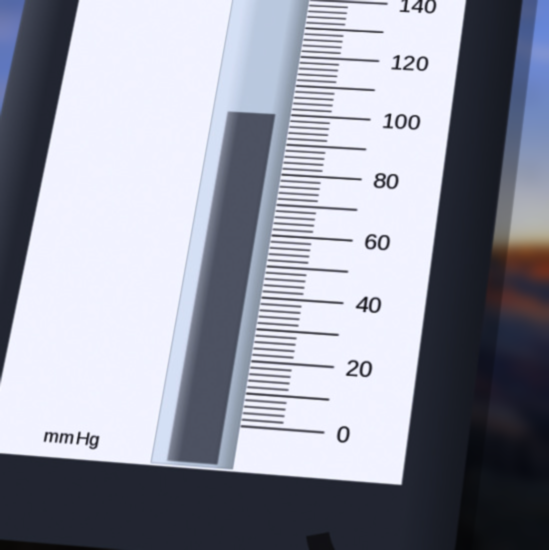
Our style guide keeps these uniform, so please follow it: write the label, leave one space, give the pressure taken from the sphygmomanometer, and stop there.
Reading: 100 mmHg
